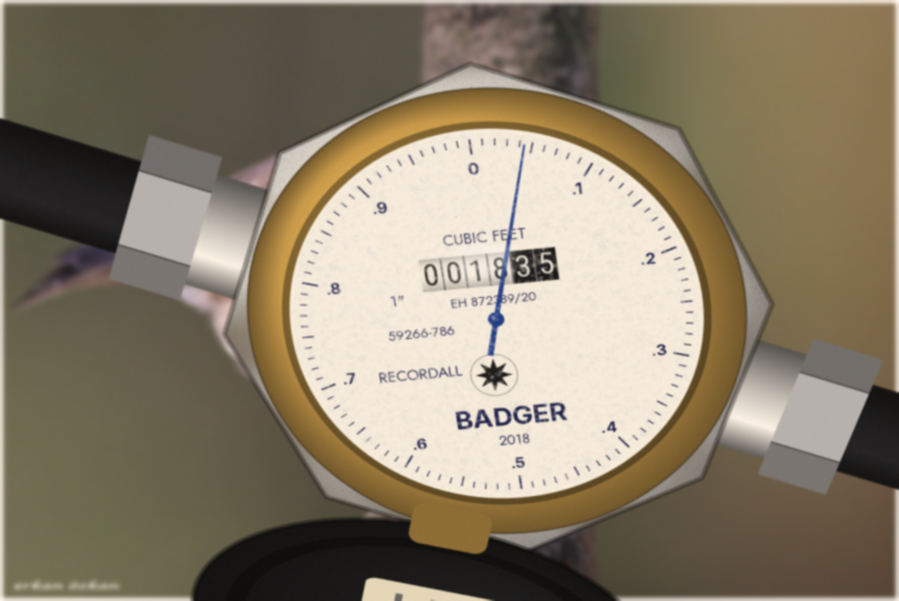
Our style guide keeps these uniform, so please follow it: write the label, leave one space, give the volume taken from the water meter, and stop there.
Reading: 1835.04 ft³
